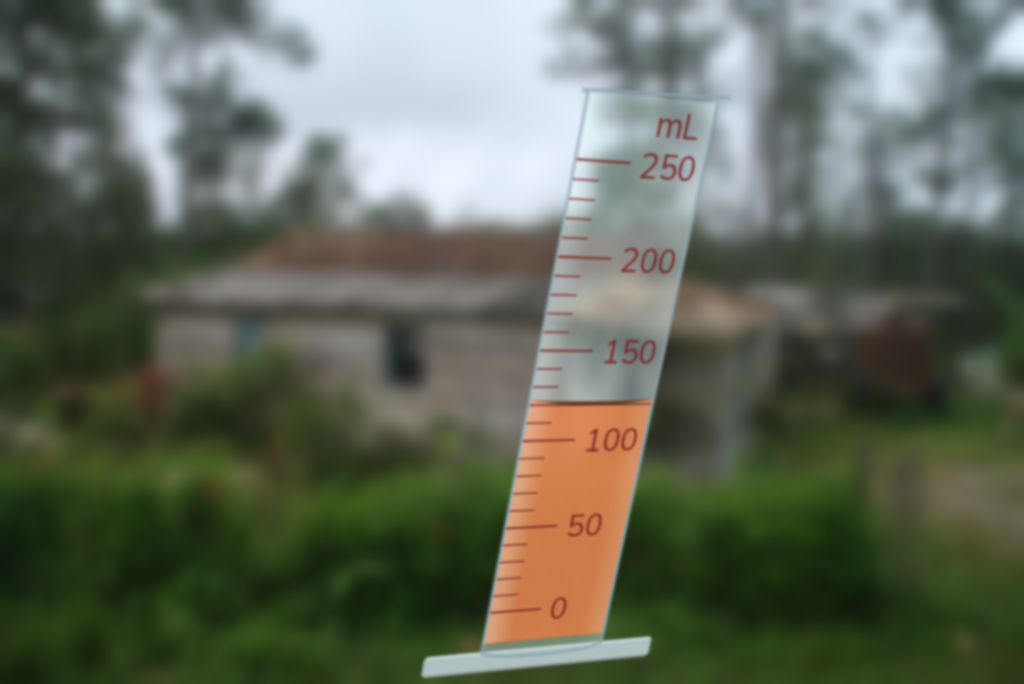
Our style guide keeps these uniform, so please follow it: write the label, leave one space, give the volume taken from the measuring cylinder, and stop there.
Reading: 120 mL
